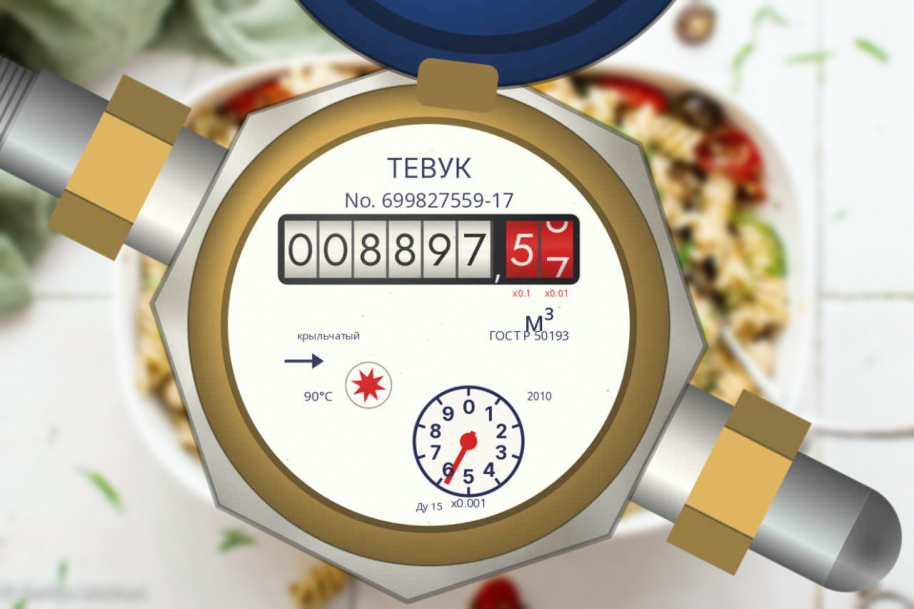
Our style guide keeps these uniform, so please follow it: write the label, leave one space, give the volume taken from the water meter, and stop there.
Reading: 8897.565 m³
